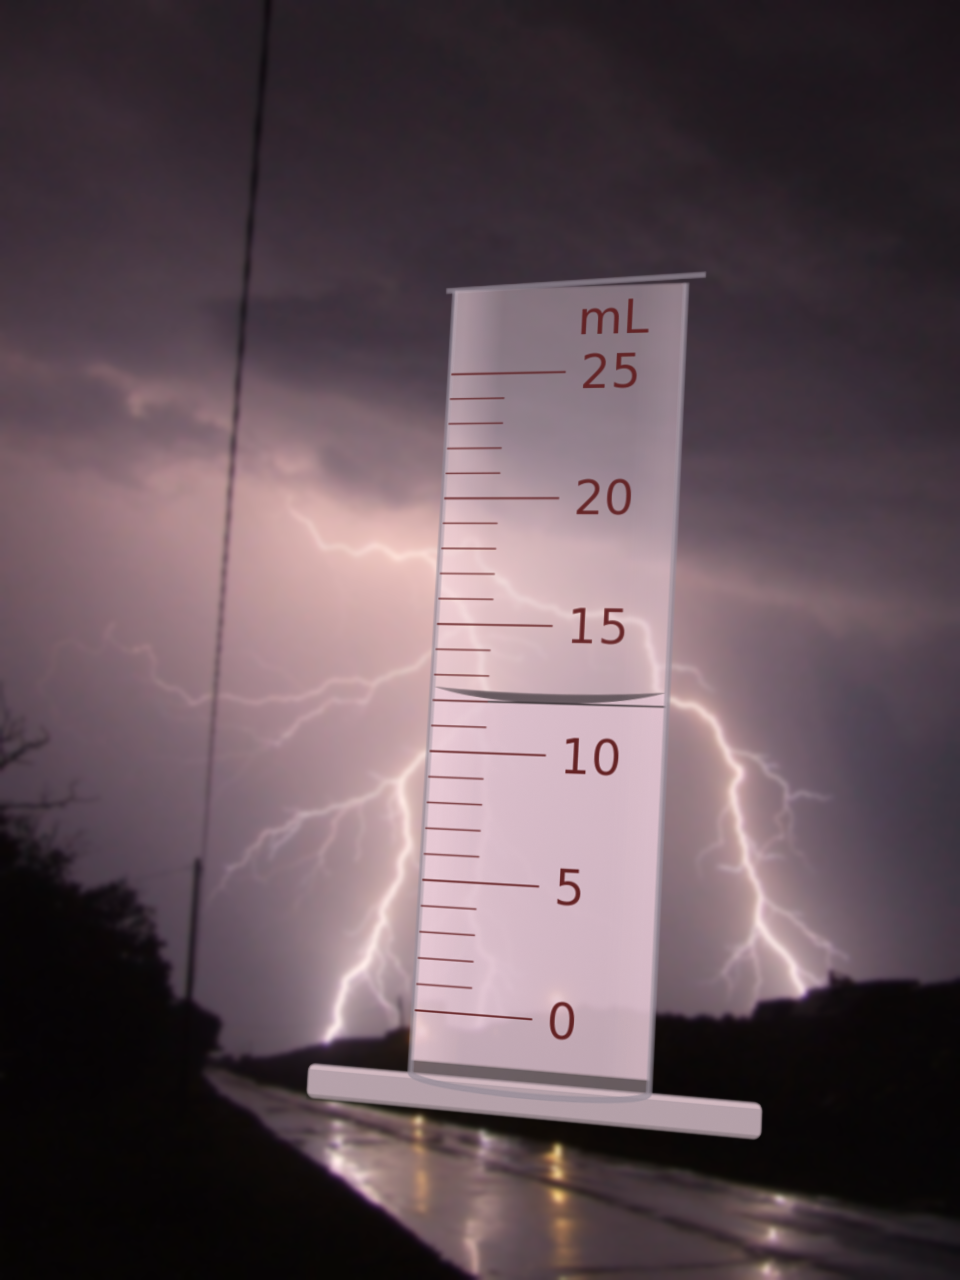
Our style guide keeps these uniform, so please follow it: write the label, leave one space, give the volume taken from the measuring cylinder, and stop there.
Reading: 12 mL
